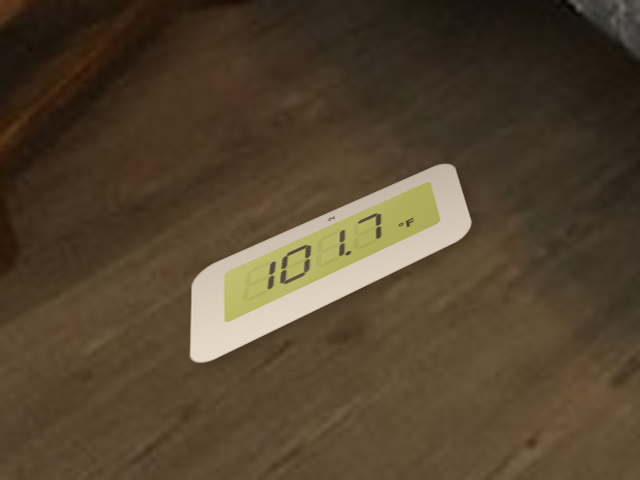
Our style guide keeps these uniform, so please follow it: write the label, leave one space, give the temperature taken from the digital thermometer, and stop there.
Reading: 101.7 °F
